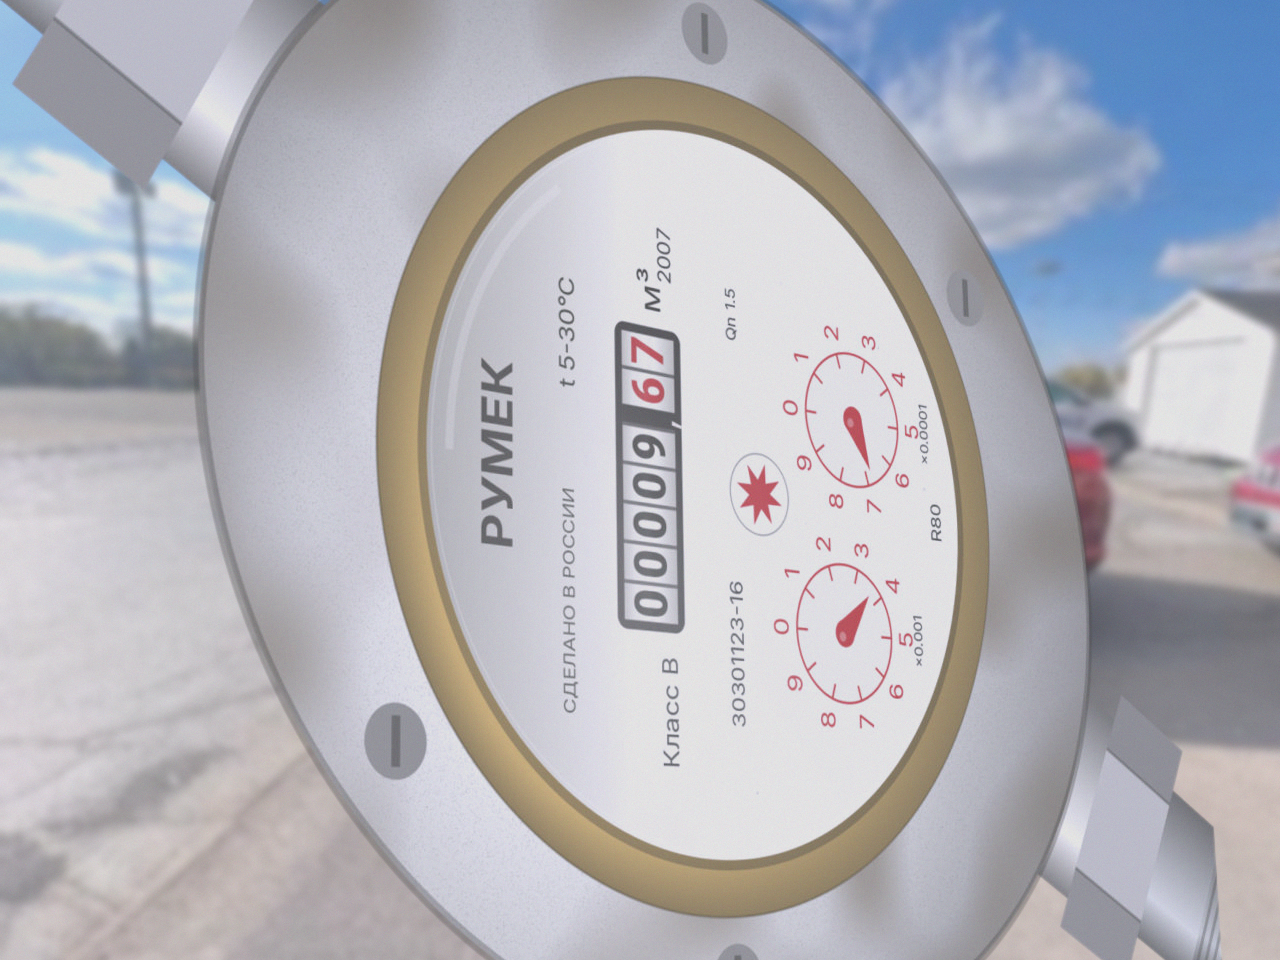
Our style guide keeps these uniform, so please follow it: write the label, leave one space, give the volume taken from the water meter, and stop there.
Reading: 9.6736 m³
